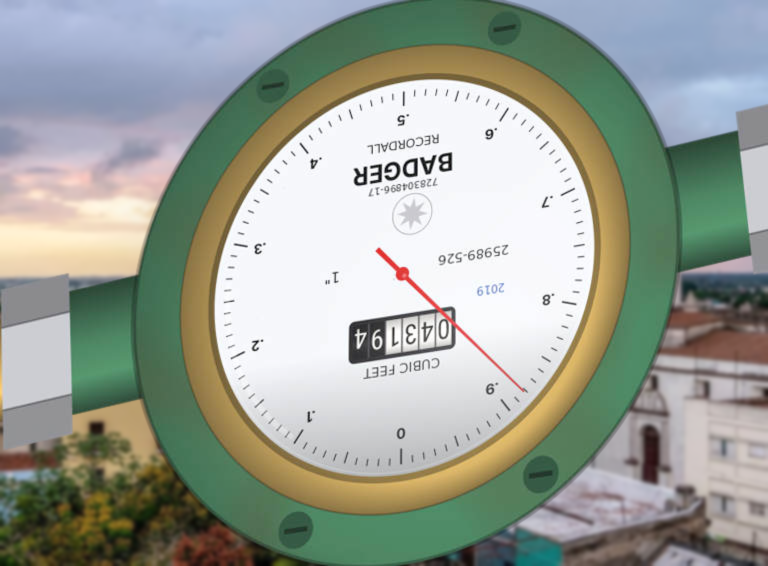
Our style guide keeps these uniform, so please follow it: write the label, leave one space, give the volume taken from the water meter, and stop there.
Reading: 43193.88 ft³
